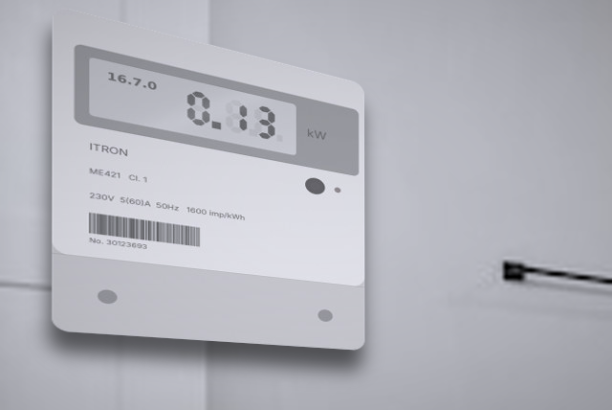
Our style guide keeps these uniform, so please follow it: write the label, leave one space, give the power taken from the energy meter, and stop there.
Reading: 0.13 kW
